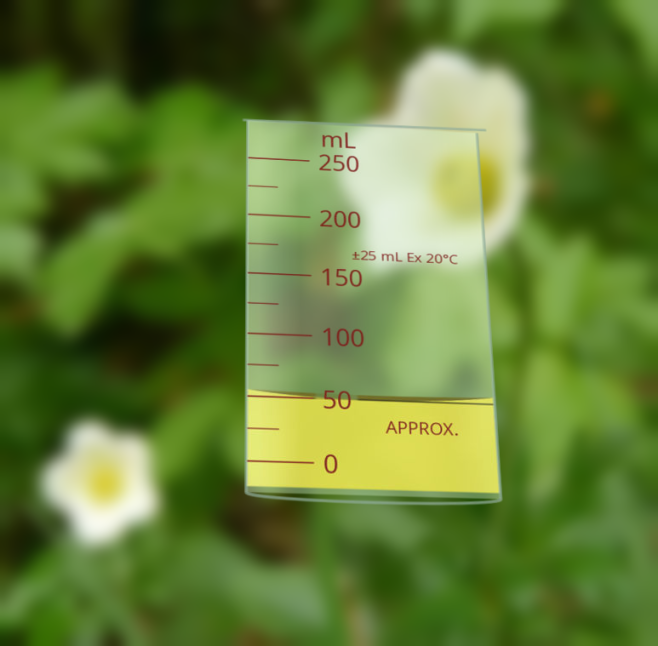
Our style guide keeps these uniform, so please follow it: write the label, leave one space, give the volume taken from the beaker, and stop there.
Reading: 50 mL
